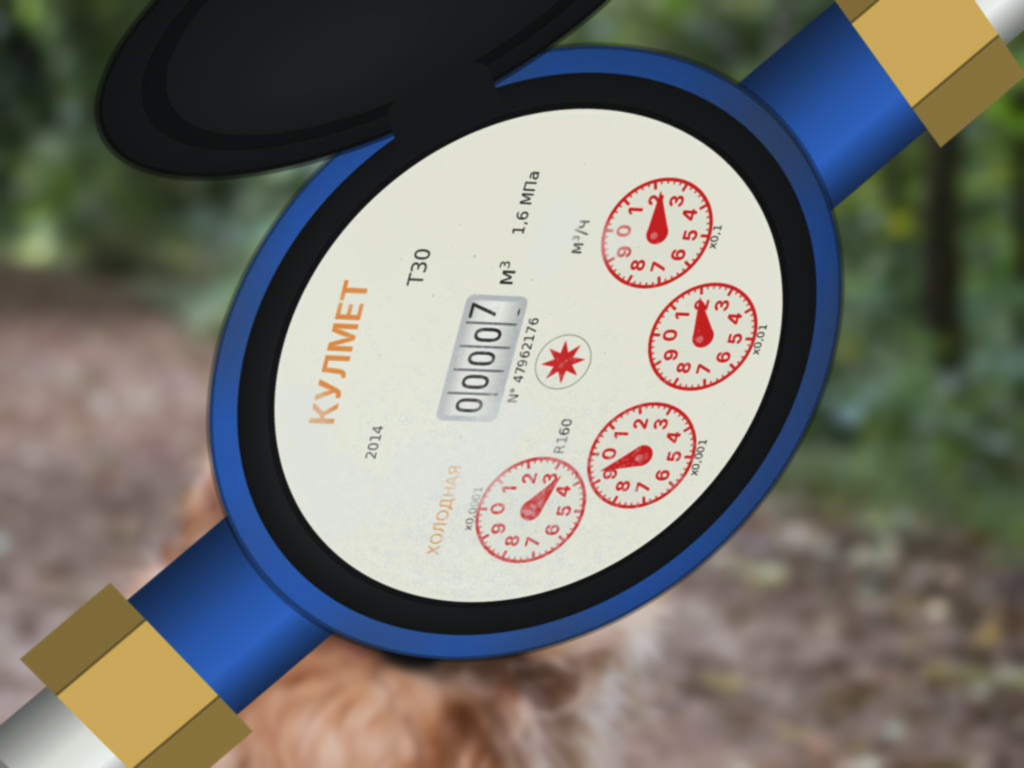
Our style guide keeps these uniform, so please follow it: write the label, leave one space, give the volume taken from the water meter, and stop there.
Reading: 7.2193 m³
